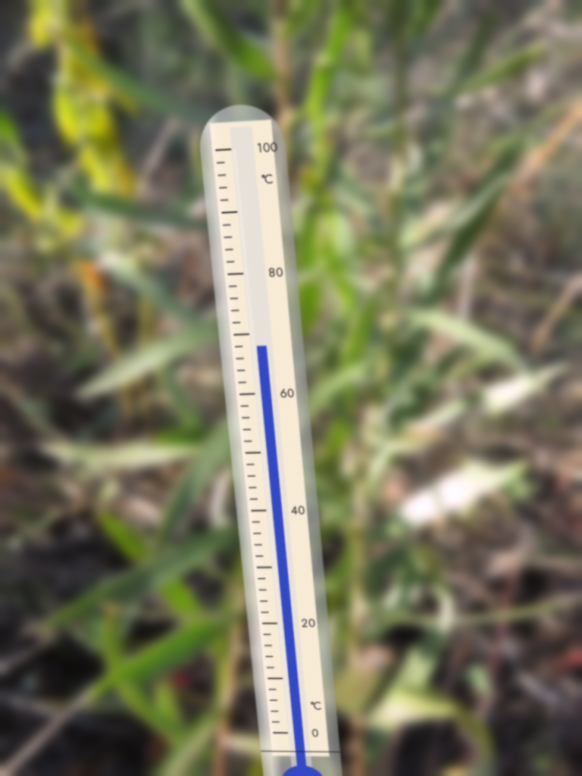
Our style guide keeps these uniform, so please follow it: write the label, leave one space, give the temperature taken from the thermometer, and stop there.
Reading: 68 °C
